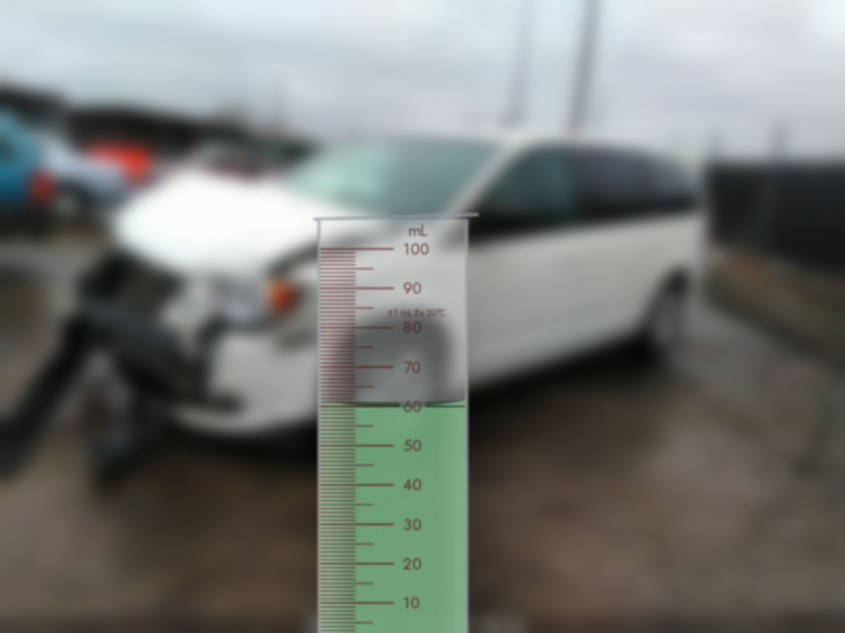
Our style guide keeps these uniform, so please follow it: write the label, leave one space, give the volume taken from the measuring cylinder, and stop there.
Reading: 60 mL
